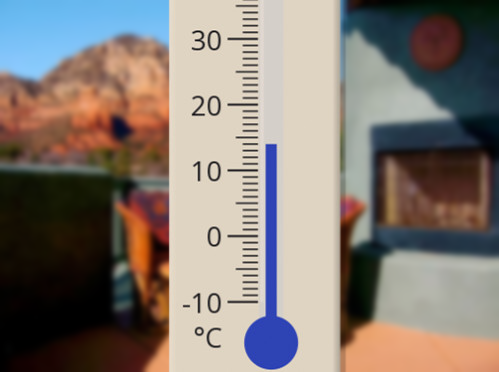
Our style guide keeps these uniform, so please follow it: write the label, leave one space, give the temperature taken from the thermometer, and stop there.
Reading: 14 °C
